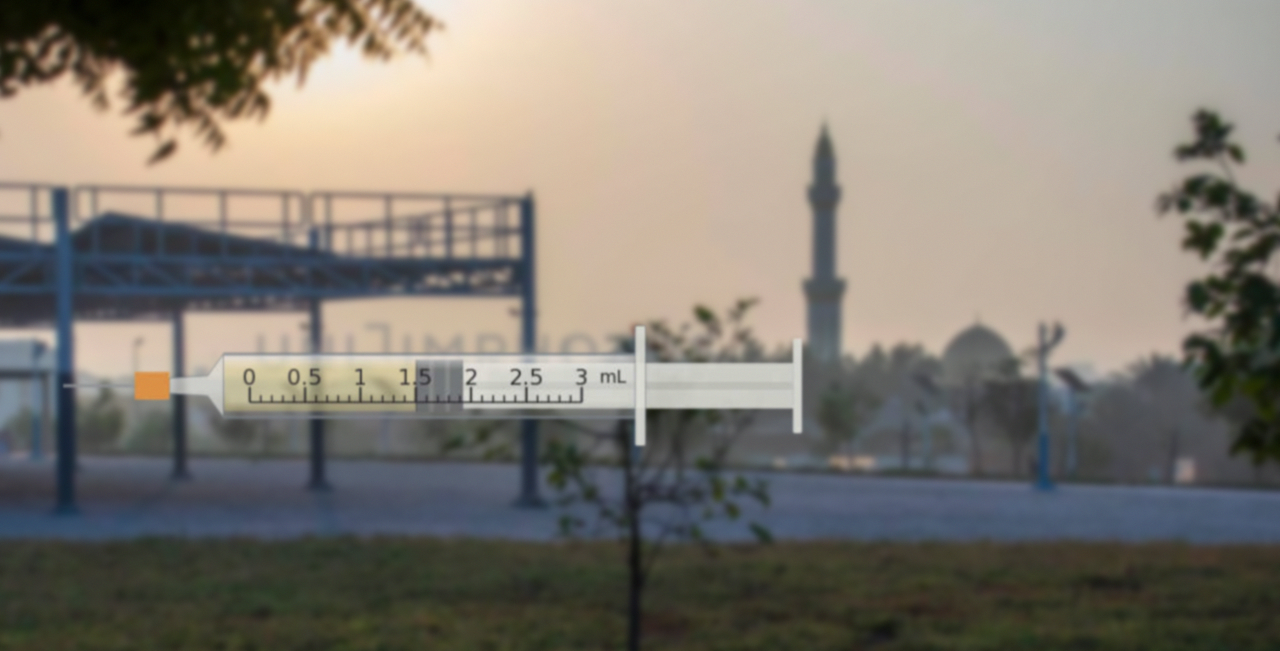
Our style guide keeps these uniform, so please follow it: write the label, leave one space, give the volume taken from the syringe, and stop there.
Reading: 1.5 mL
